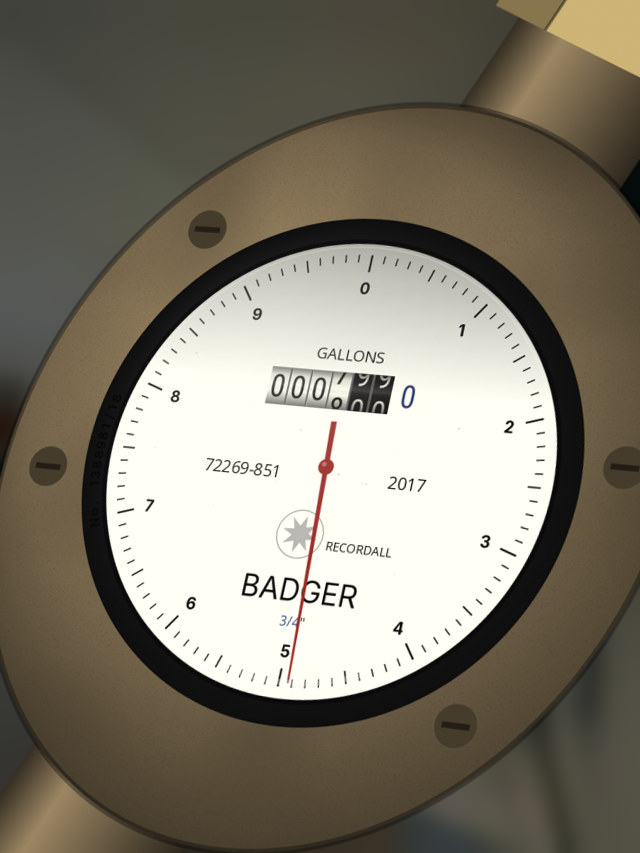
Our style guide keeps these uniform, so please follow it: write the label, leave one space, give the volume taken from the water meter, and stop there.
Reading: 7994.9 gal
